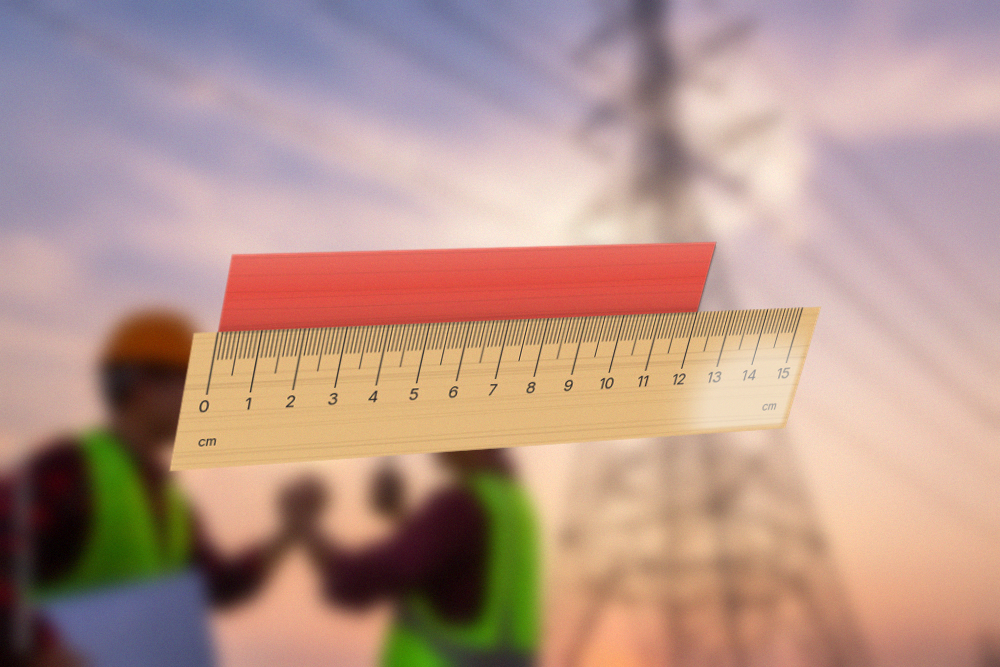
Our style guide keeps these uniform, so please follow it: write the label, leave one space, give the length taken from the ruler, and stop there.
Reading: 12 cm
